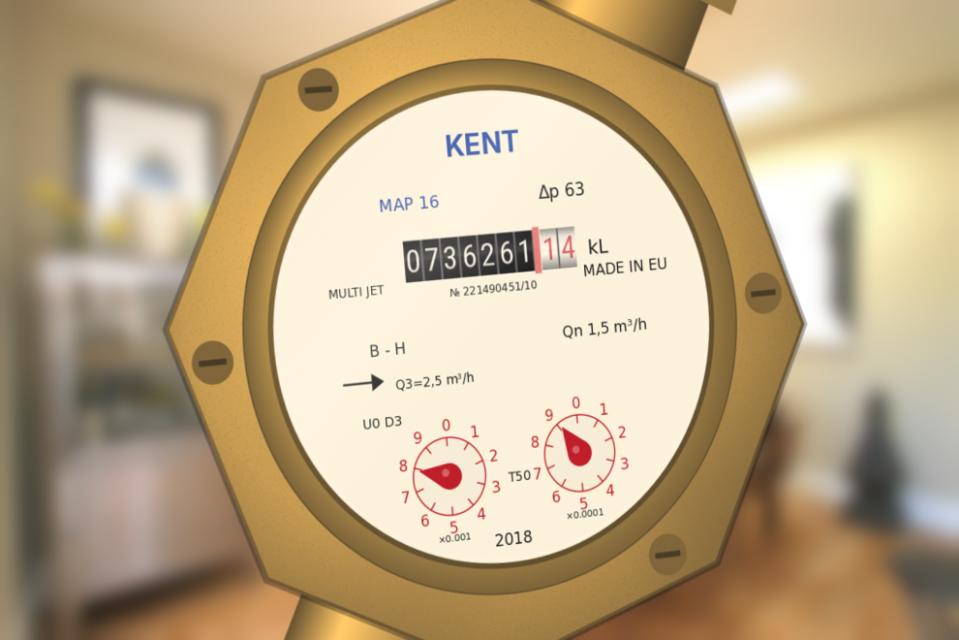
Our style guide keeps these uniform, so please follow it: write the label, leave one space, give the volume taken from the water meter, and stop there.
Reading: 736261.1479 kL
